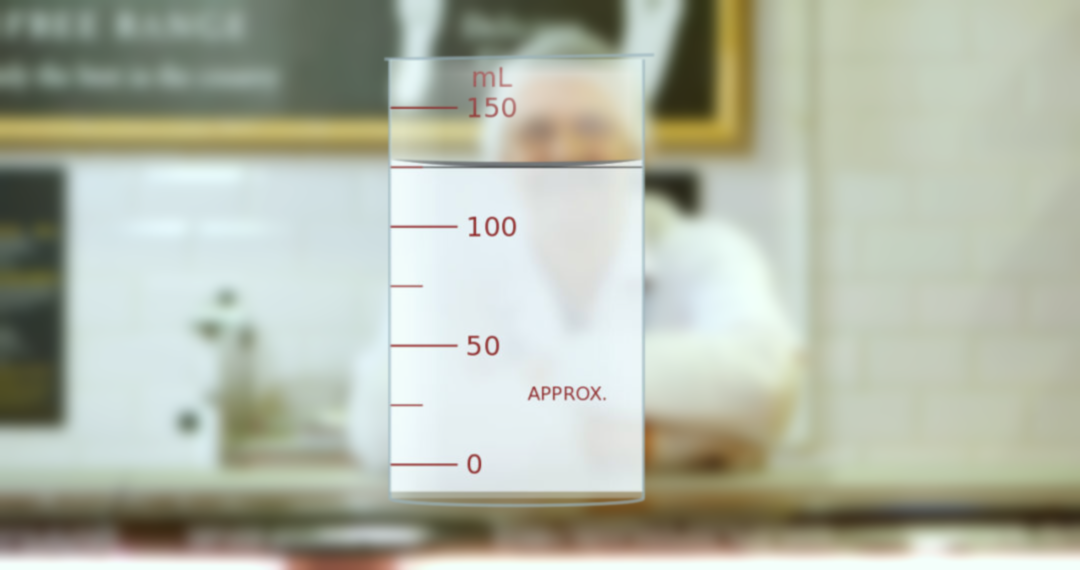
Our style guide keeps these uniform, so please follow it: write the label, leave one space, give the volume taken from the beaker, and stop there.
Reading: 125 mL
